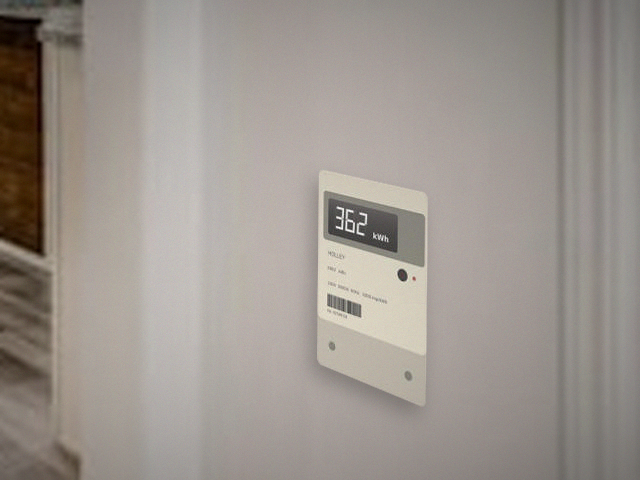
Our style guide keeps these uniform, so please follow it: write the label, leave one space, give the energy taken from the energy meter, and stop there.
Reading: 362 kWh
